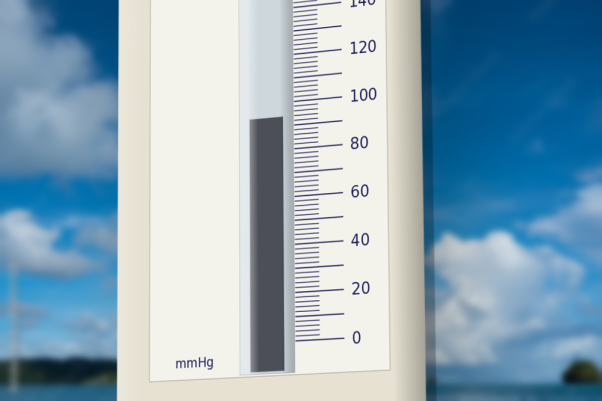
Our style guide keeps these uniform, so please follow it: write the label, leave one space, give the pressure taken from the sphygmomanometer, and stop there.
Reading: 94 mmHg
